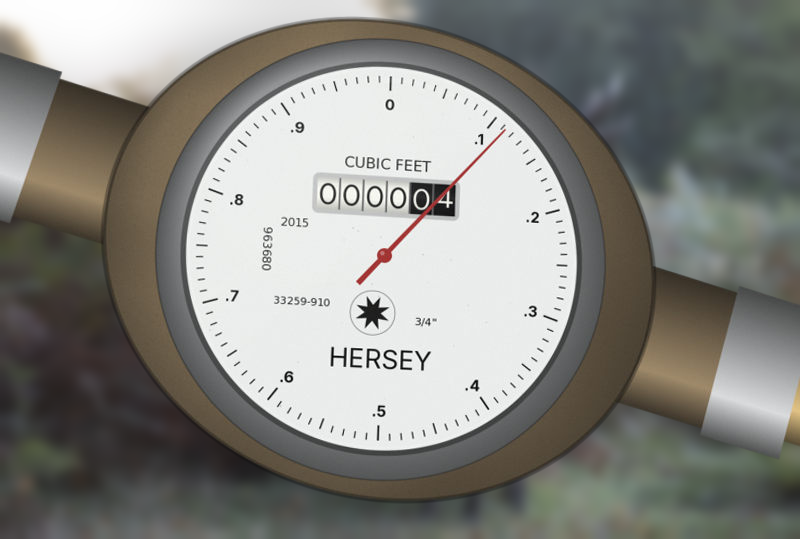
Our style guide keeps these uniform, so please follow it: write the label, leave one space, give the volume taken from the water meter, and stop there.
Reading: 4.11 ft³
